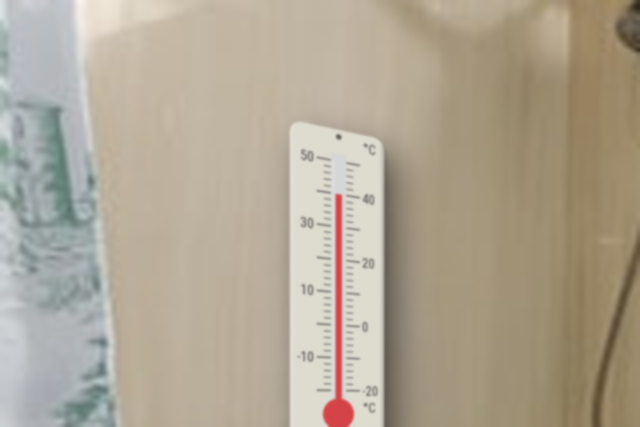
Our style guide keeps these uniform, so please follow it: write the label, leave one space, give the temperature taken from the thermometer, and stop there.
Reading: 40 °C
